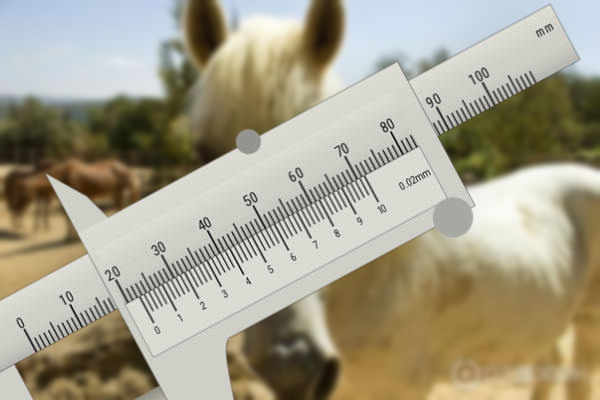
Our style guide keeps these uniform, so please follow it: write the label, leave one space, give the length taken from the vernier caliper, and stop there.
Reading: 22.5 mm
